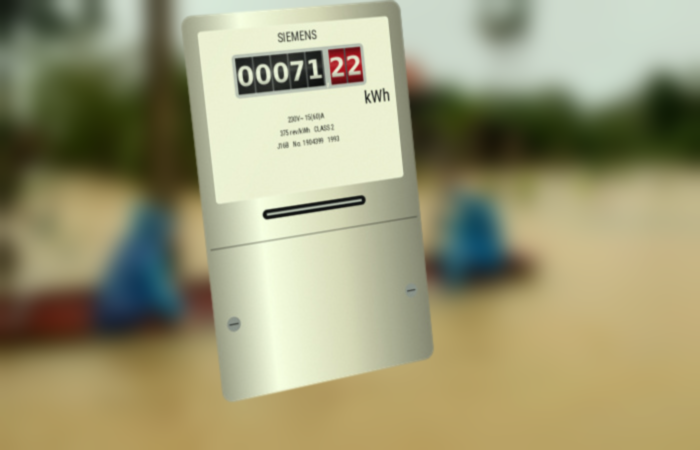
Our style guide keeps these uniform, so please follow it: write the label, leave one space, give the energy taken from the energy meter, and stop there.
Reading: 71.22 kWh
